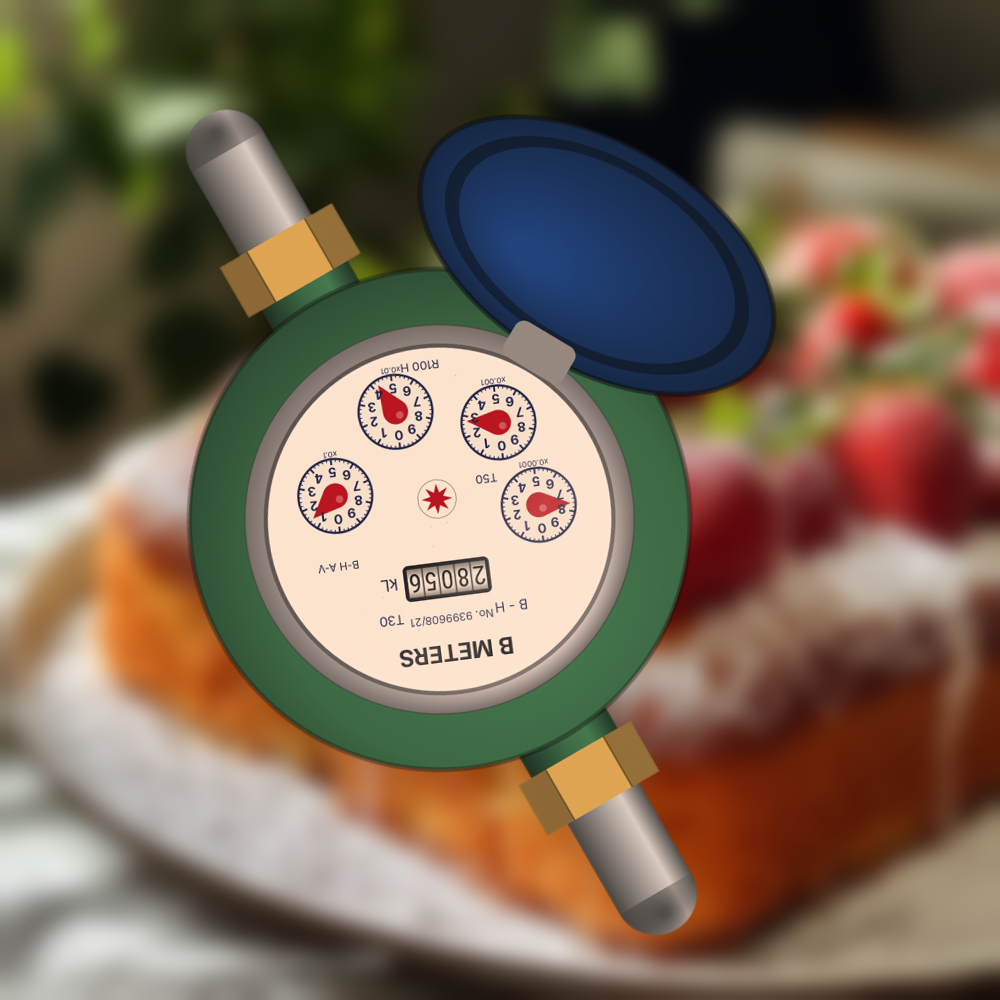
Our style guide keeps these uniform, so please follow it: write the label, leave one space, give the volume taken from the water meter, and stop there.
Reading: 28056.1427 kL
